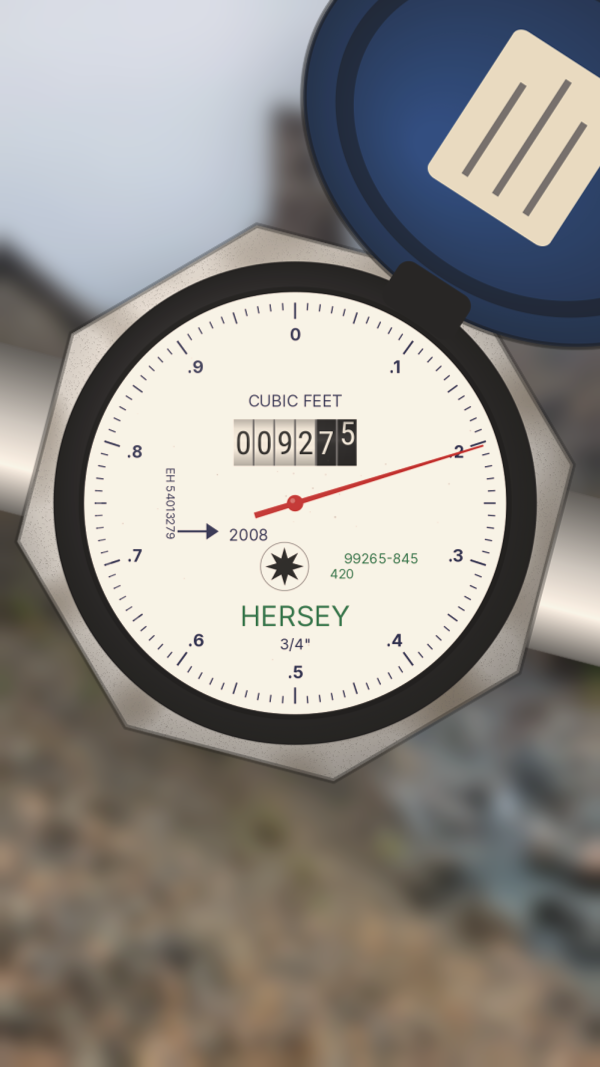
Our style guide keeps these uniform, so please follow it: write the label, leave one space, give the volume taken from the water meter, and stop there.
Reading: 9275.20 ft³
